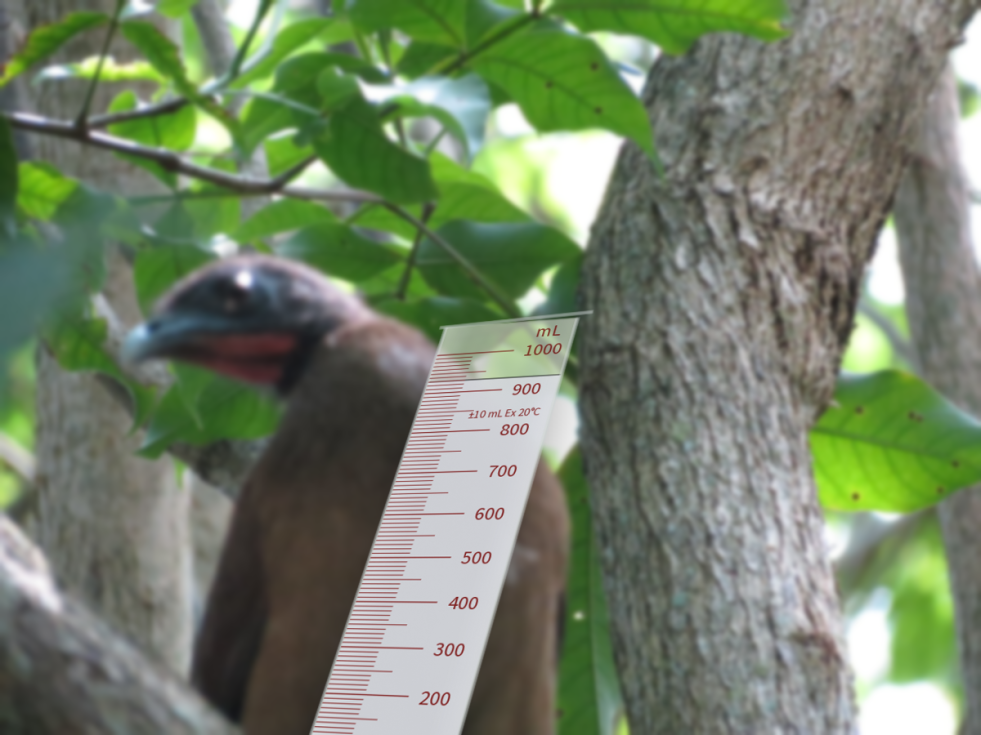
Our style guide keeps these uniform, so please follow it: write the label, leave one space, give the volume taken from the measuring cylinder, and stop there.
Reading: 930 mL
